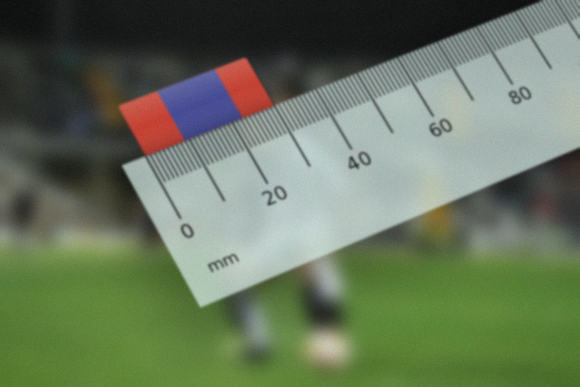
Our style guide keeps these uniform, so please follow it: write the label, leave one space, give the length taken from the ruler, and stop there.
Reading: 30 mm
